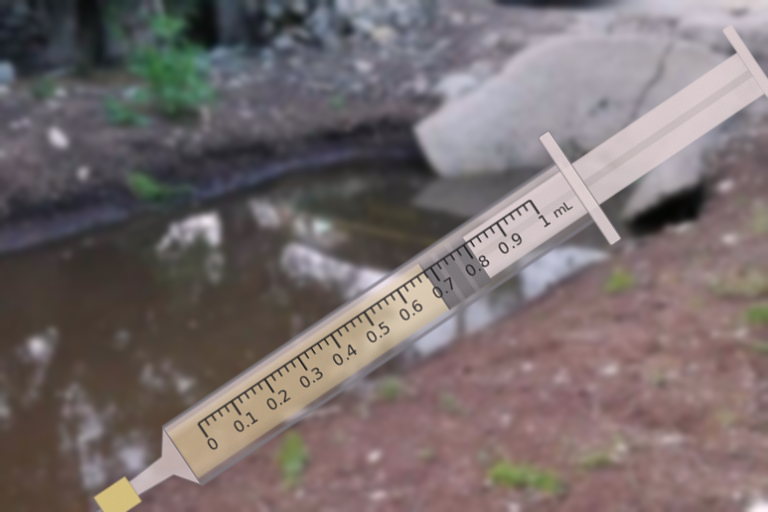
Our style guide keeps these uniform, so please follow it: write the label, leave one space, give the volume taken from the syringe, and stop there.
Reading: 0.68 mL
